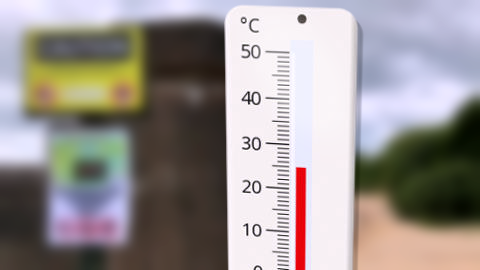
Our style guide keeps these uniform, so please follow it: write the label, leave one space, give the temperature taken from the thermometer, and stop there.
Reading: 25 °C
